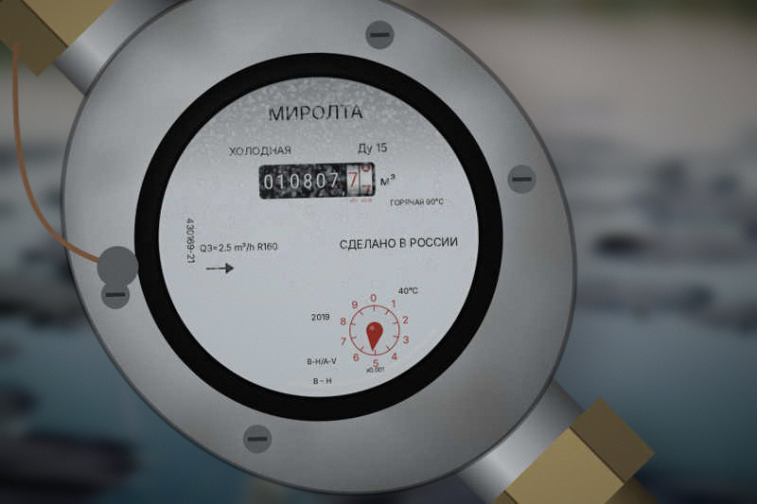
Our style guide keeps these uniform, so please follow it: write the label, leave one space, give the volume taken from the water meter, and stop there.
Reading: 10807.765 m³
